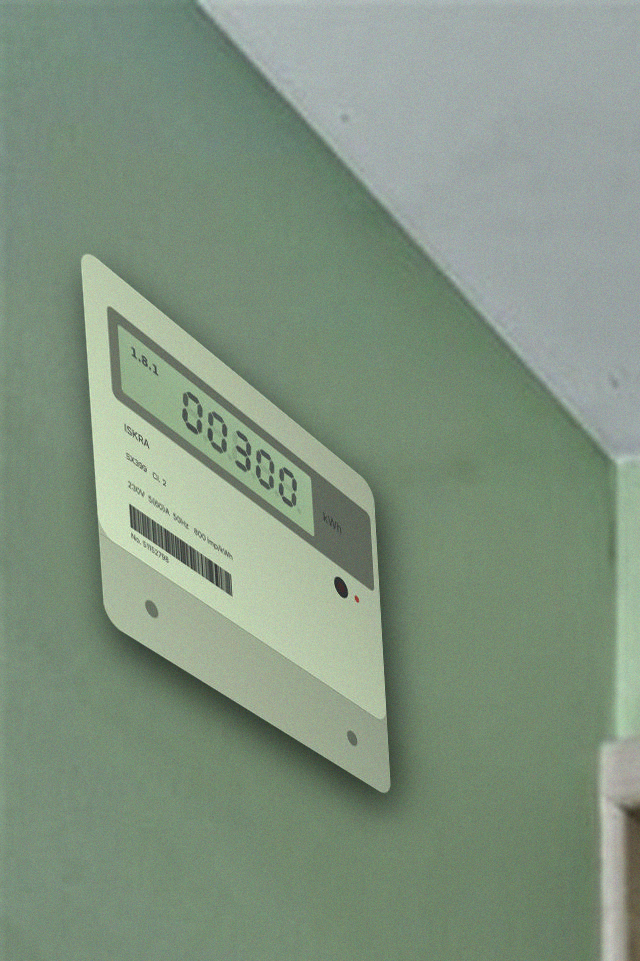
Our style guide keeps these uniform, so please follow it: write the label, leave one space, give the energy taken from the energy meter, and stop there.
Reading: 300 kWh
